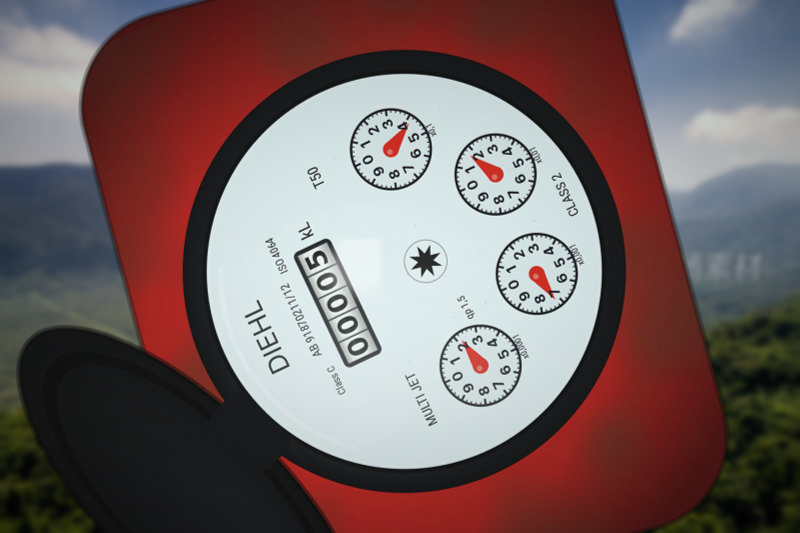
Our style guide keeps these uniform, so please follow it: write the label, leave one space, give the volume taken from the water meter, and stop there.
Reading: 5.4172 kL
